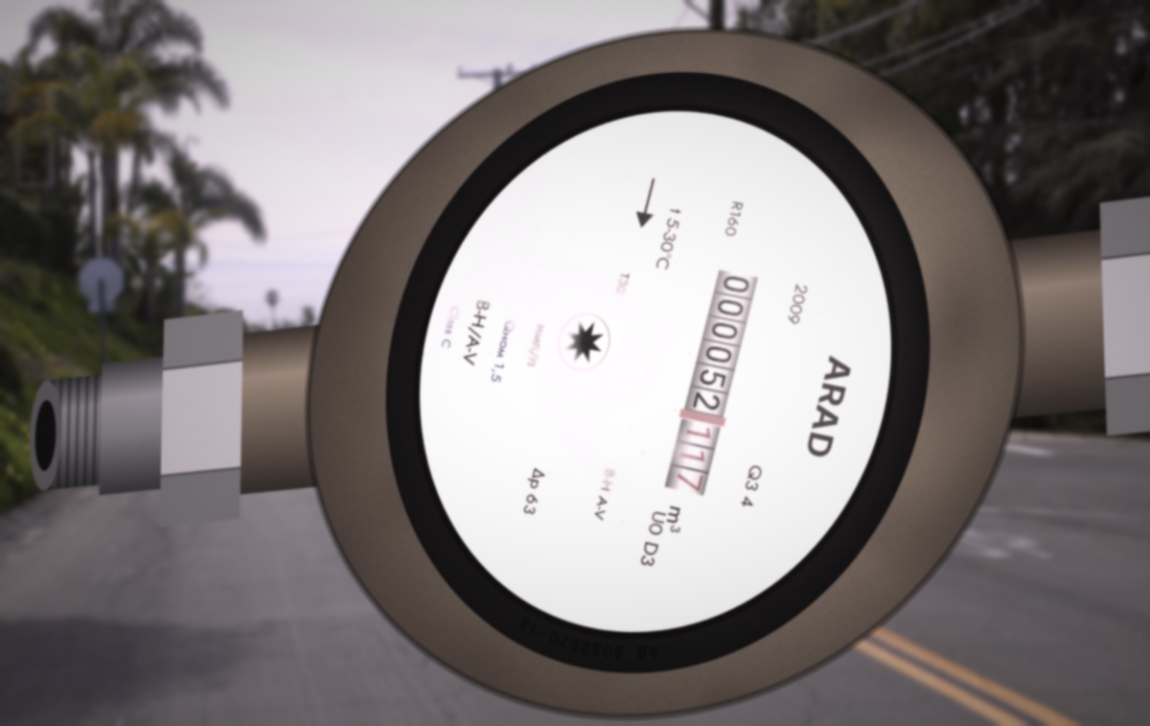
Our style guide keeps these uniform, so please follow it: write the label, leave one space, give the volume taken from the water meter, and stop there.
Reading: 52.117 m³
